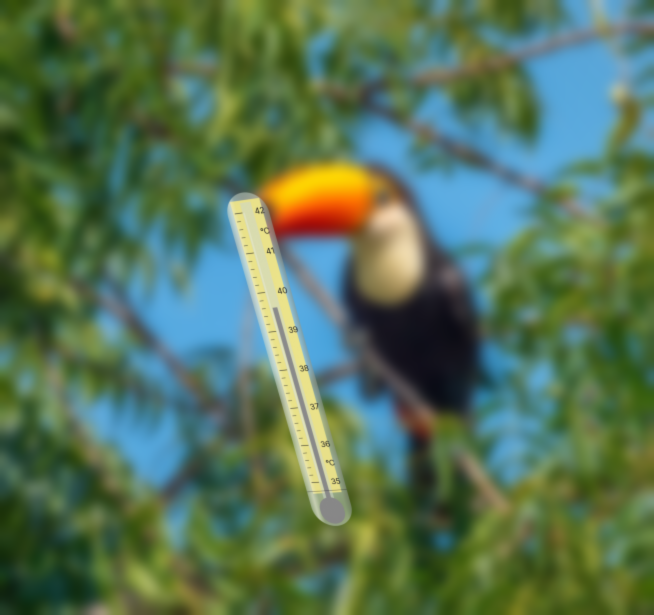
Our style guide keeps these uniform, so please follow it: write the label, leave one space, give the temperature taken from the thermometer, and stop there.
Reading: 39.6 °C
